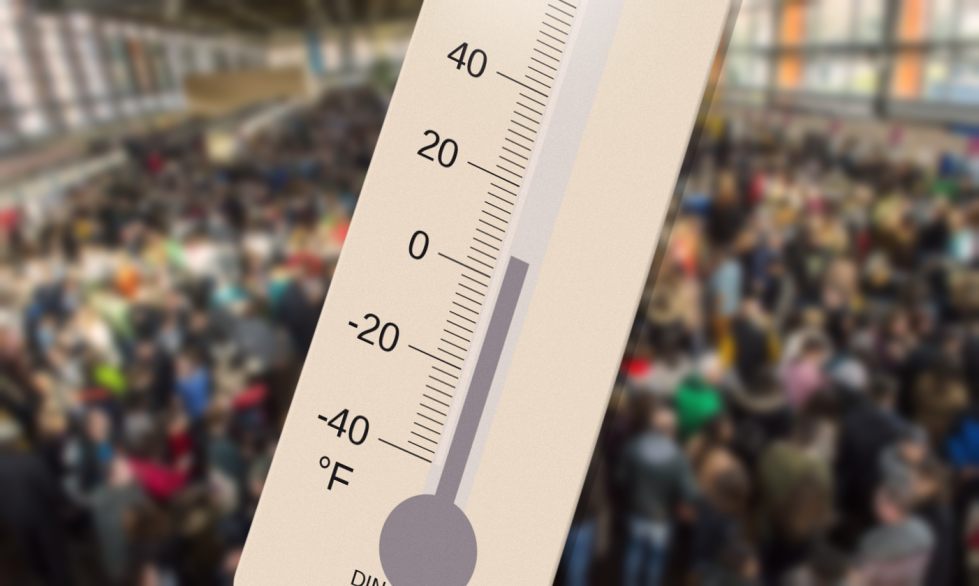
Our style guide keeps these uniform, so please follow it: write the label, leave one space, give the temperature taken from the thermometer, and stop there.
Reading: 6 °F
